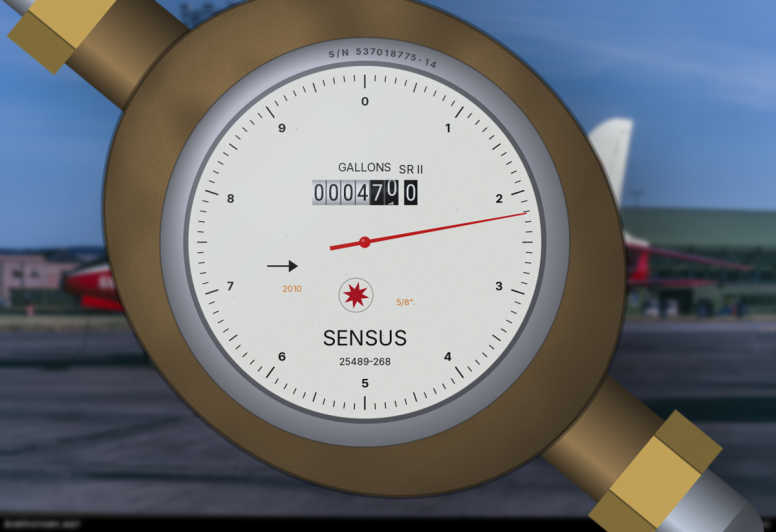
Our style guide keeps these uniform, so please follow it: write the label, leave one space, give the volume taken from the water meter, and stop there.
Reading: 4702.2 gal
